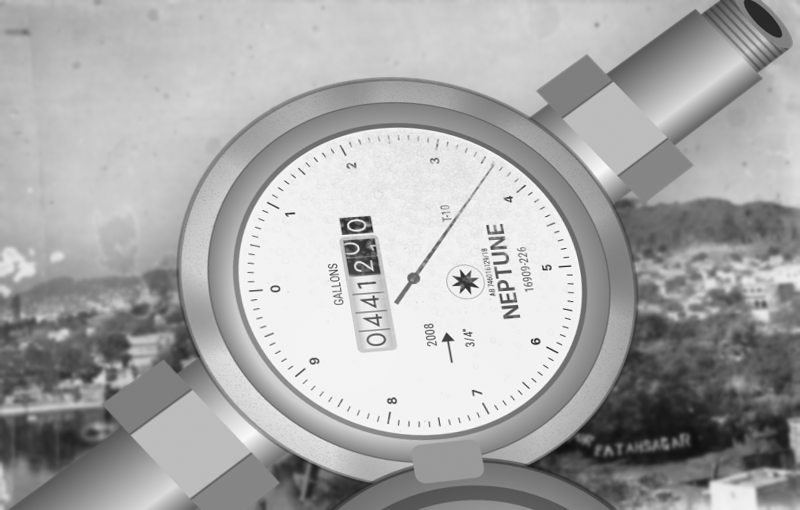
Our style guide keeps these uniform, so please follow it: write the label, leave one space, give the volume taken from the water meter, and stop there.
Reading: 441203.6 gal
